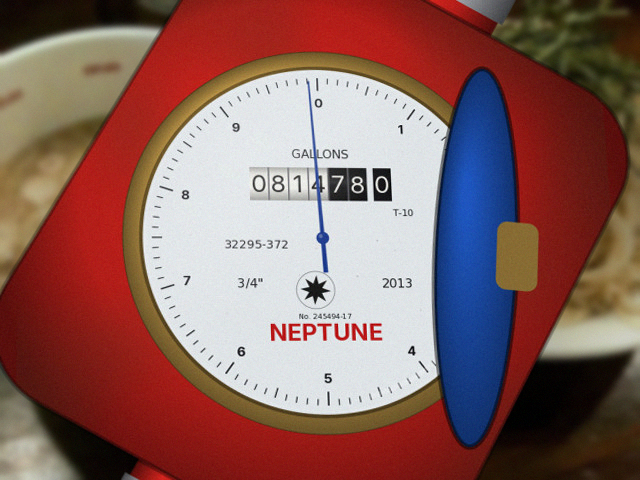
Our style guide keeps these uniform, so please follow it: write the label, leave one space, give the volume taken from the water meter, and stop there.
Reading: 814779.9 gal
